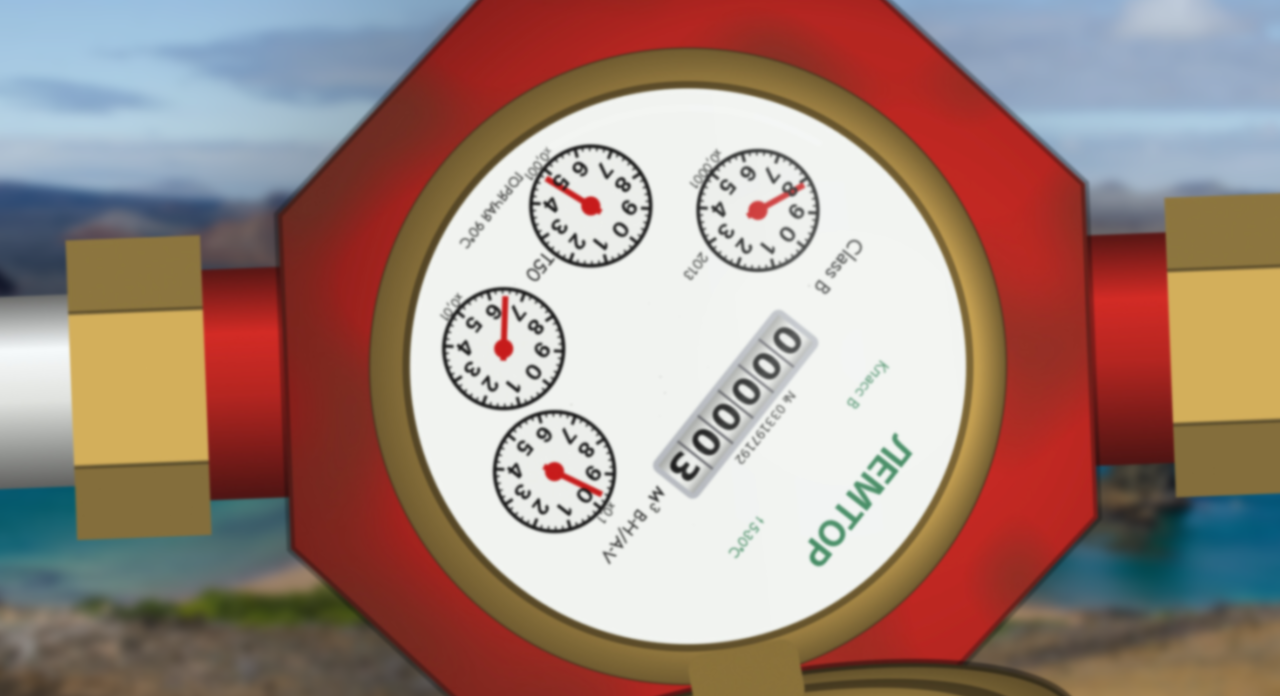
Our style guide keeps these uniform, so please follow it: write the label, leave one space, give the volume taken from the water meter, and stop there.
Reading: 2.9648 m³
